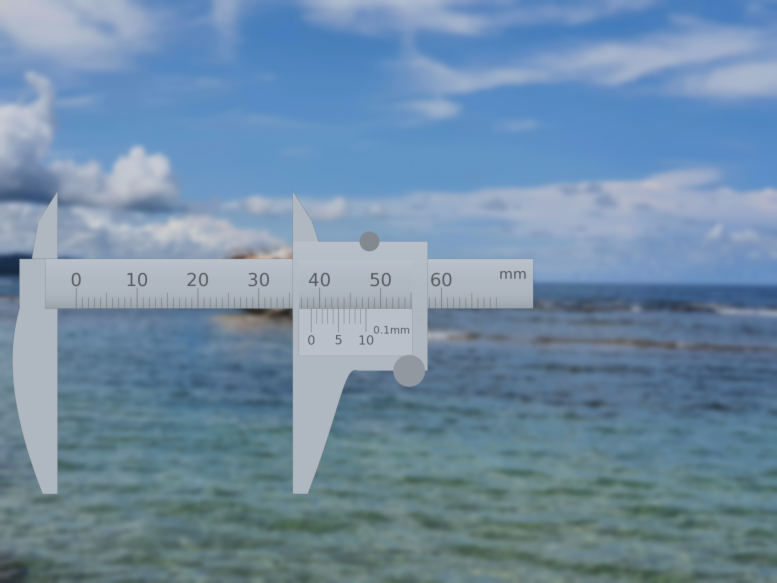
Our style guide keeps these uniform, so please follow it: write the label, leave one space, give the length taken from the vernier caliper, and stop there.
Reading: 38.6 mm
